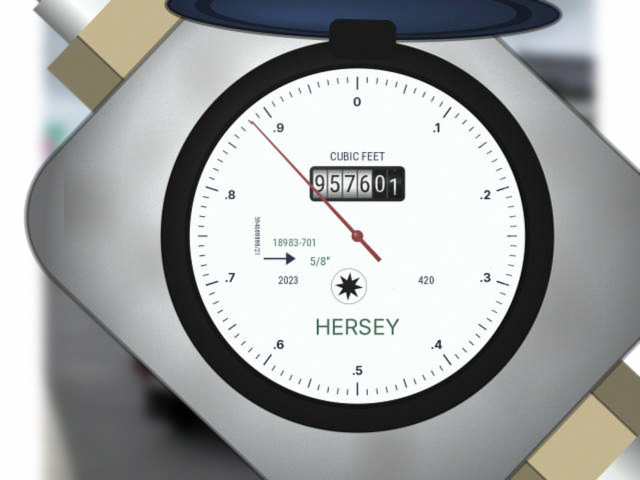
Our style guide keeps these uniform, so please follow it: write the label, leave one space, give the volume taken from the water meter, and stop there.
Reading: 957600.88 ft³
